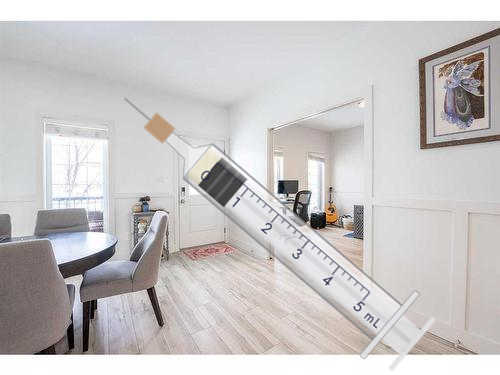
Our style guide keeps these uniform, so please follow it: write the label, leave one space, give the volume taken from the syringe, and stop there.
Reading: 0 mL
